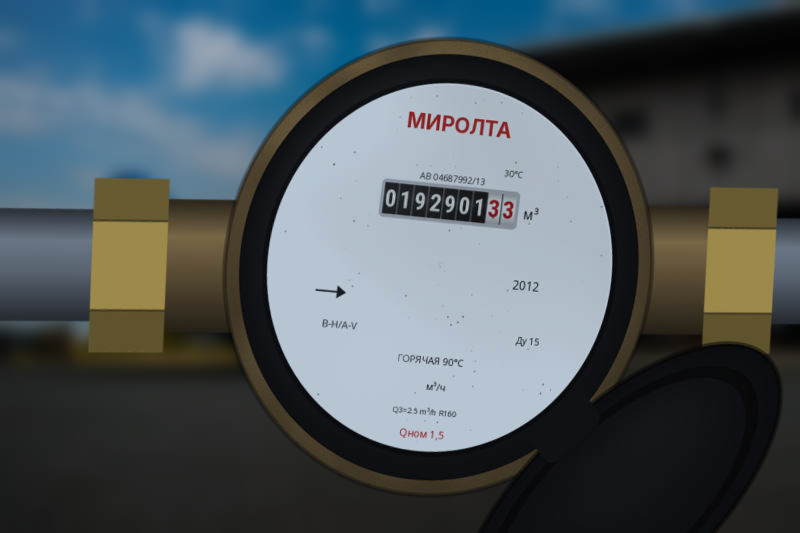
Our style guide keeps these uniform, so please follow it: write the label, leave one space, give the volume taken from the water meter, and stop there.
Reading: 192901.33 m³
